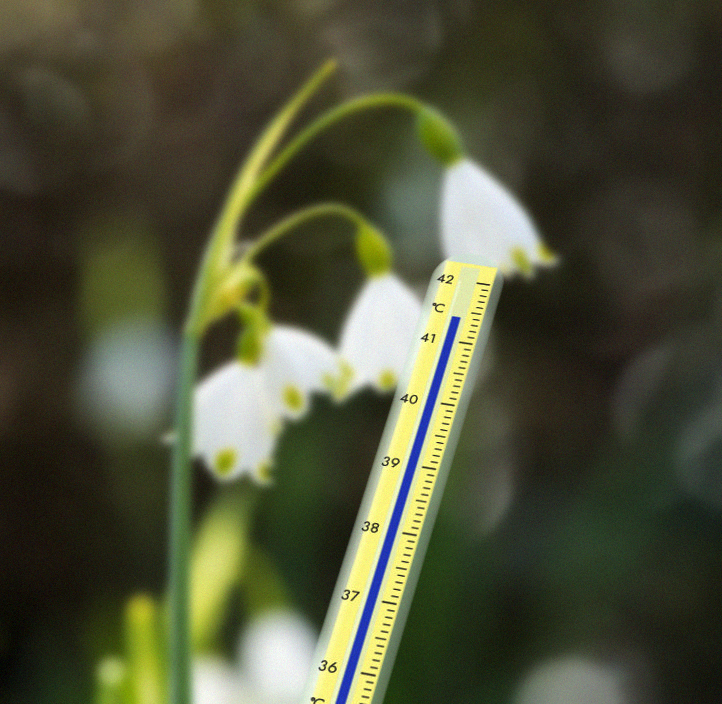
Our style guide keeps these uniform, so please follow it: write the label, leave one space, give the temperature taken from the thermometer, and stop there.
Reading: 41.4 °C
